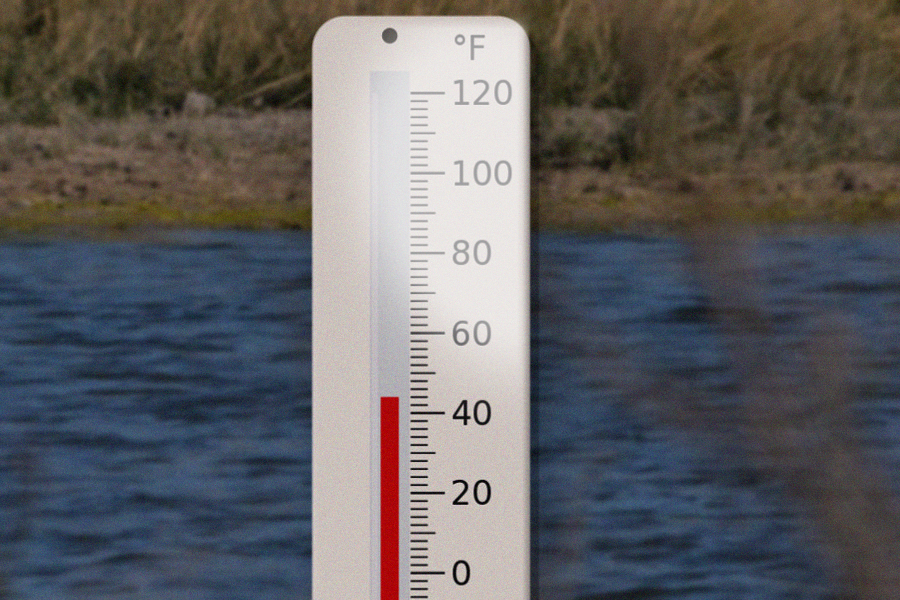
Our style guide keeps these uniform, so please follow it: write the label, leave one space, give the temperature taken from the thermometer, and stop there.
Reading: 44 °F
